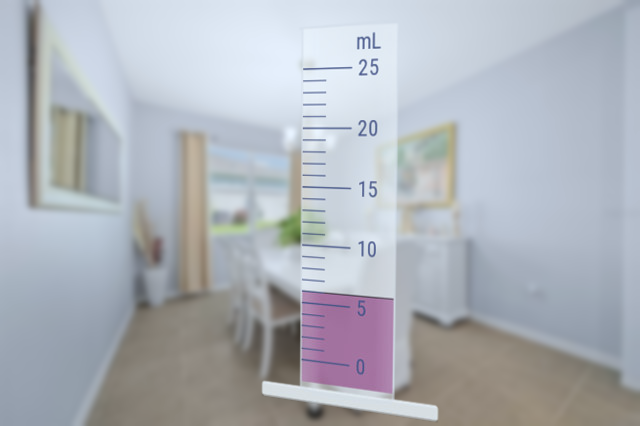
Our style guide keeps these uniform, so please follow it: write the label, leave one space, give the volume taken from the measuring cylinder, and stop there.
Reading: 6 mL
